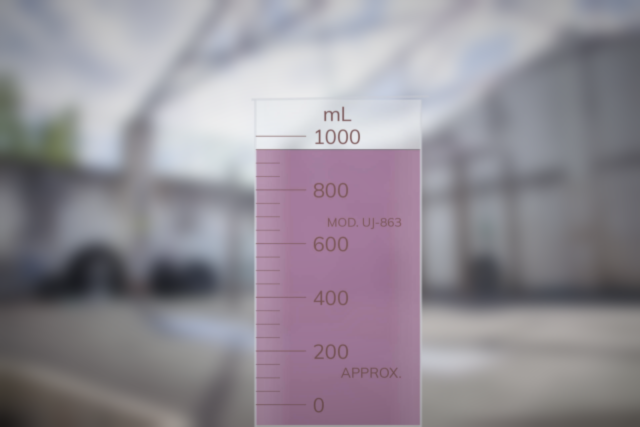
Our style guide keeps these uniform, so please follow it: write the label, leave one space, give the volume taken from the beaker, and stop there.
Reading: 950 mL
